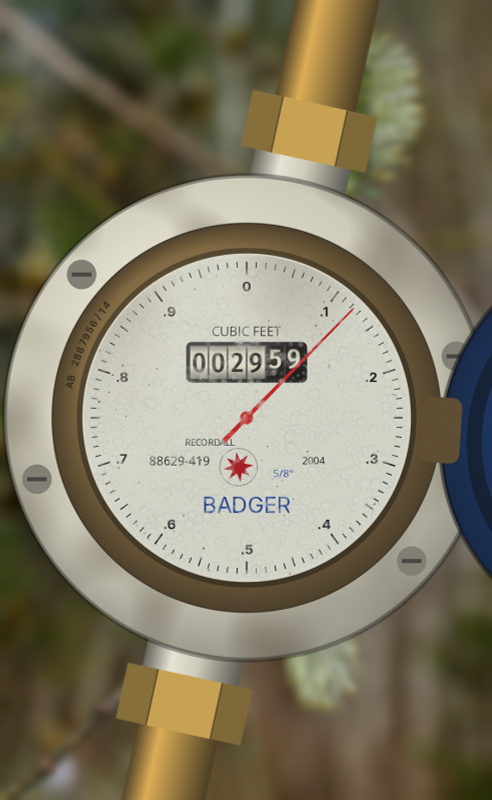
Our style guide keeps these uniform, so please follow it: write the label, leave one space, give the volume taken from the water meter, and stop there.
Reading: 2959.12 ft³
